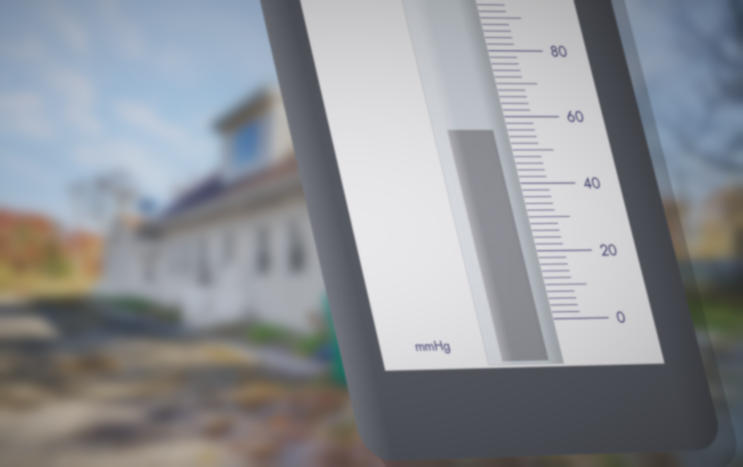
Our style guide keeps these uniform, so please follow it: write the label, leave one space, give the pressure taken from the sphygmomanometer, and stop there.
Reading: 56 mmHg
